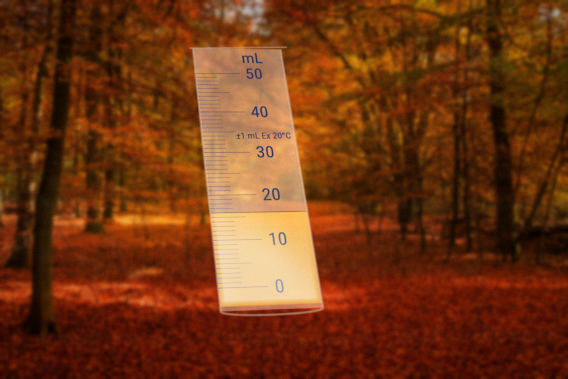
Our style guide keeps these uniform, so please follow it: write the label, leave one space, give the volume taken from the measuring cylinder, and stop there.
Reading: 16 mL
